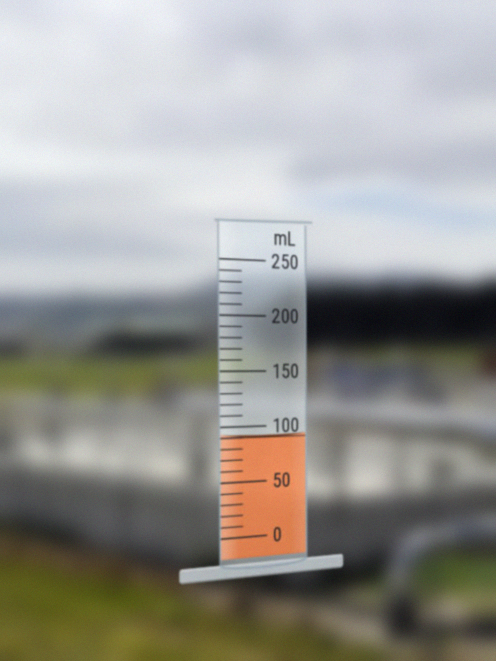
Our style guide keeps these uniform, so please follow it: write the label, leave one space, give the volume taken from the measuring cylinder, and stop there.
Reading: 90 mL
